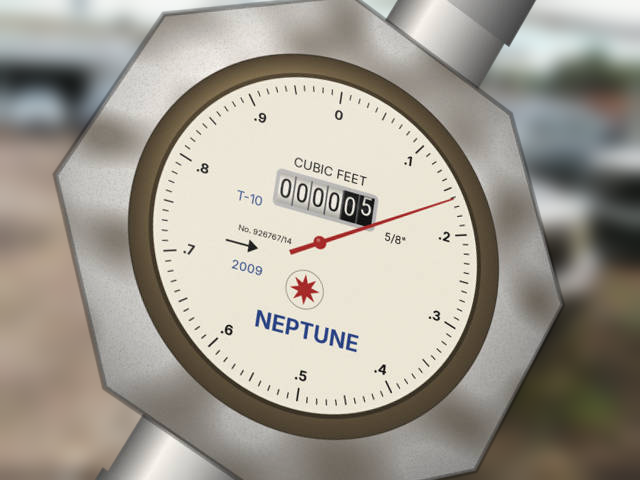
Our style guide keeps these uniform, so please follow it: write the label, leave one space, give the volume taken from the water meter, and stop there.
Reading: 5.16 ft³
